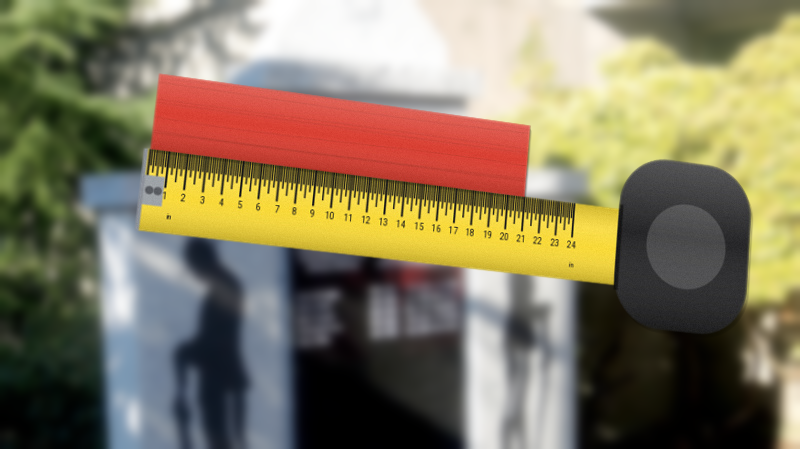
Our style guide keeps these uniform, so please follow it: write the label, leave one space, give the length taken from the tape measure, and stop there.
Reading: 21 in
